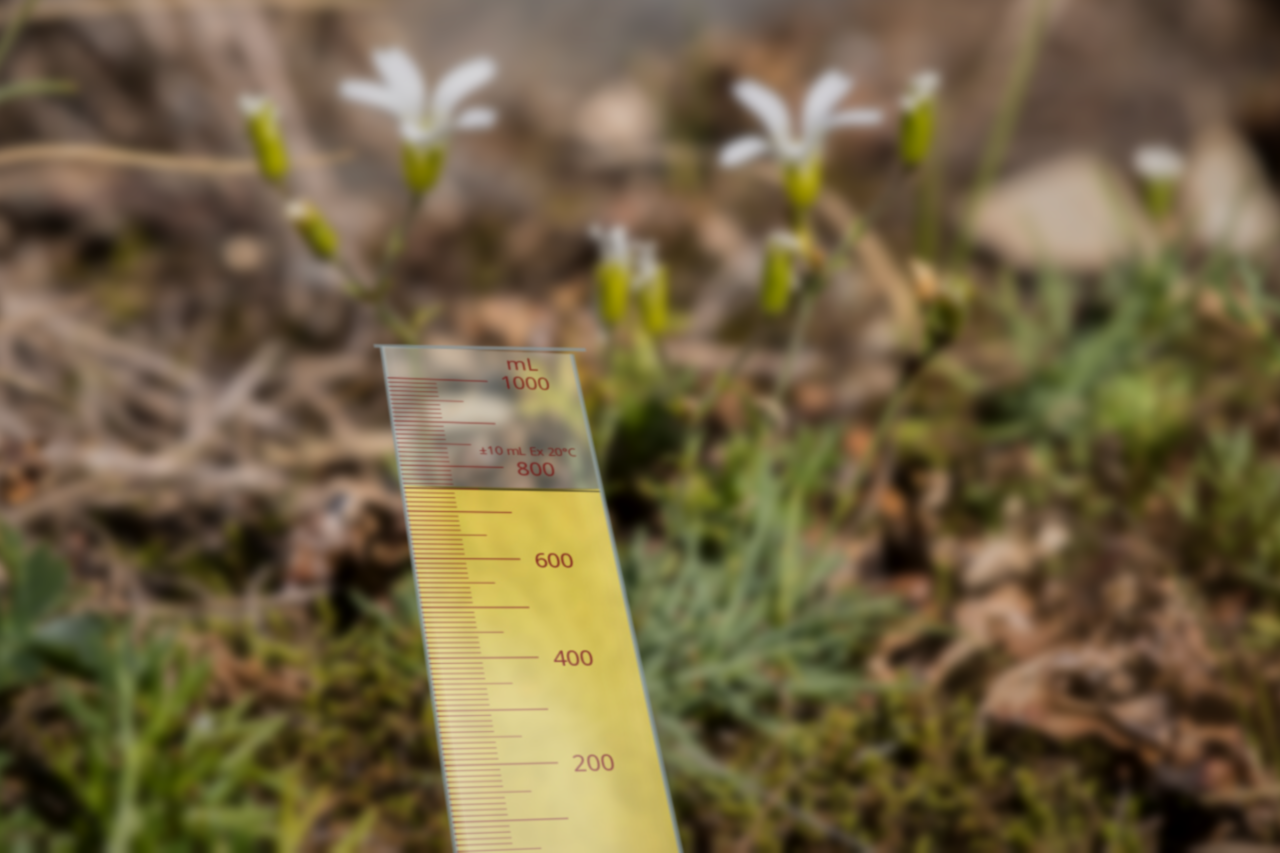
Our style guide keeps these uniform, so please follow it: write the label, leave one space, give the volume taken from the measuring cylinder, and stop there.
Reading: 750 mL
